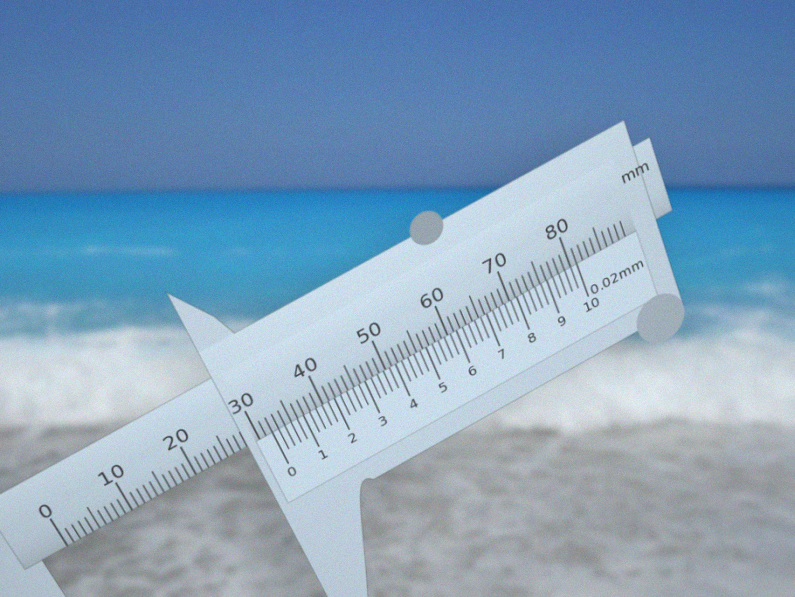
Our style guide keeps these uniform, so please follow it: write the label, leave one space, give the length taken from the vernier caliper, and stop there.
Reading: 32.0 mm
